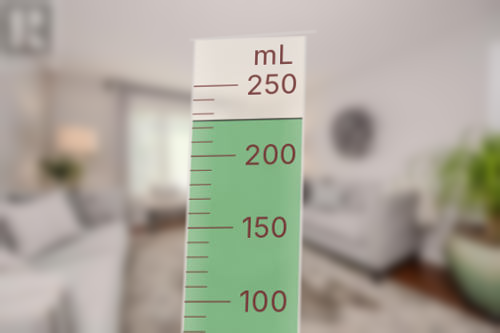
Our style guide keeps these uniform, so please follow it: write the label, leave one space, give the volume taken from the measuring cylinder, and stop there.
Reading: 225 mL
